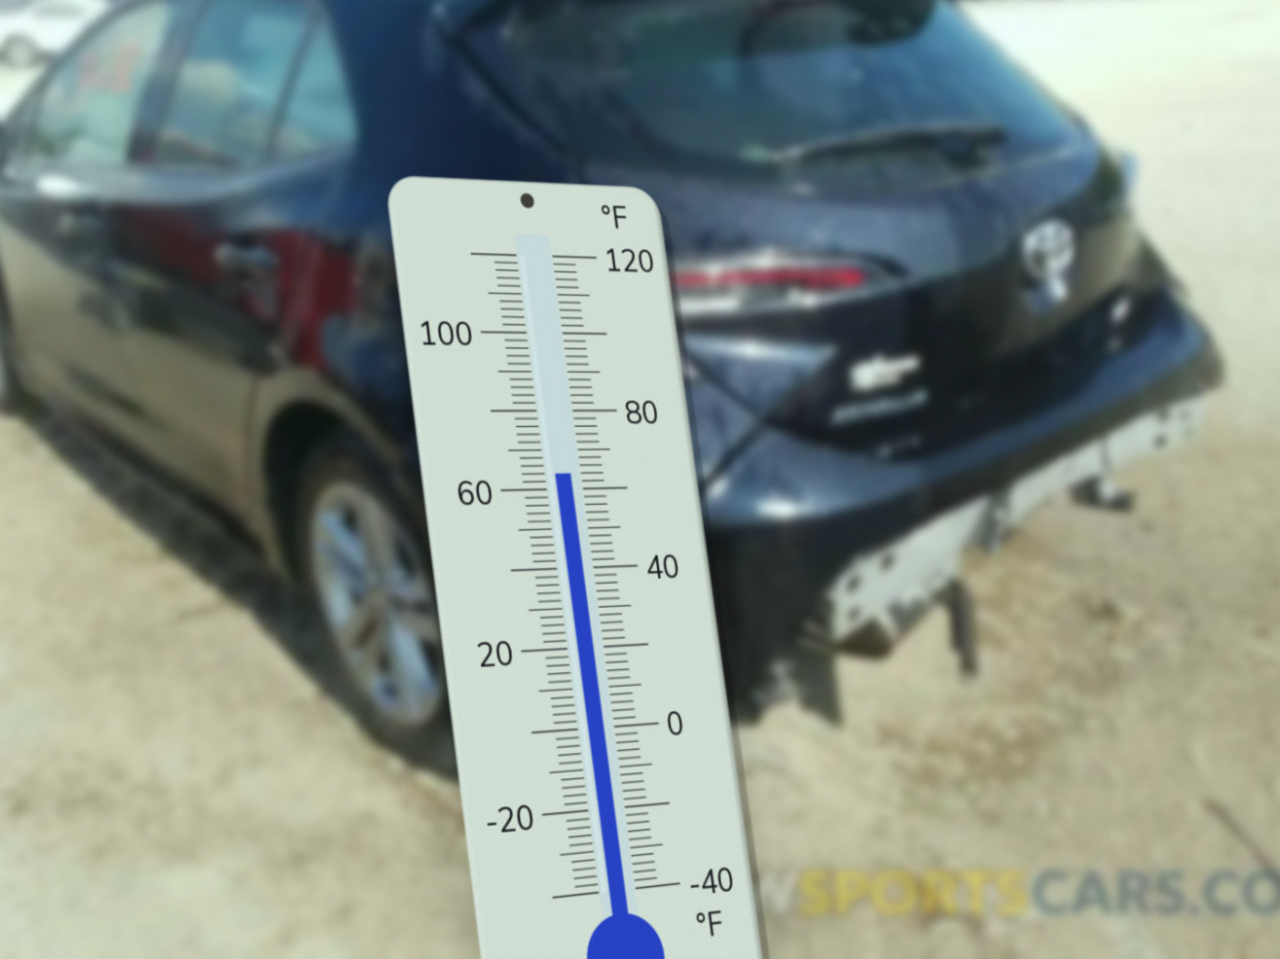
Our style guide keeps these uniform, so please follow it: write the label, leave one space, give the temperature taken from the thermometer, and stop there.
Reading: 64 °F
